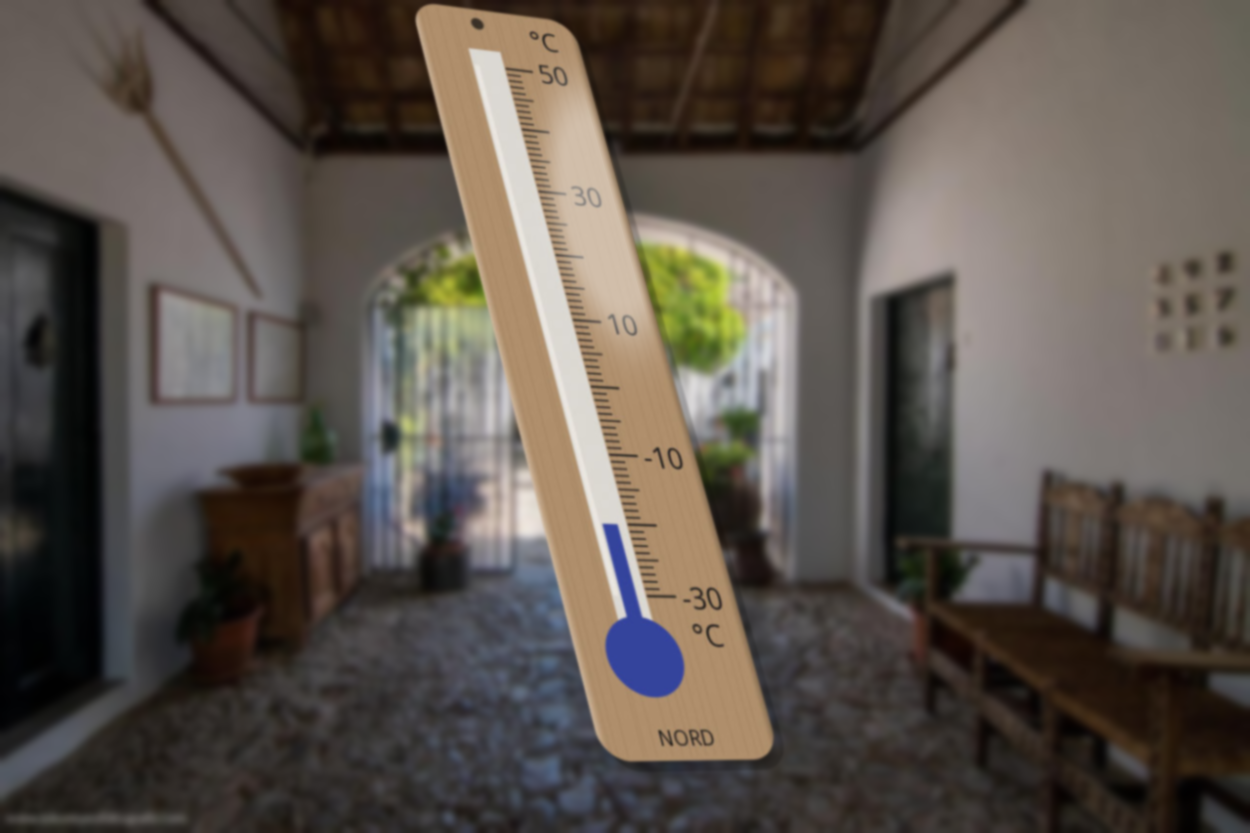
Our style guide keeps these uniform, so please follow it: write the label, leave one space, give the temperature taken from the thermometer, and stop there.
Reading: -20 °C
